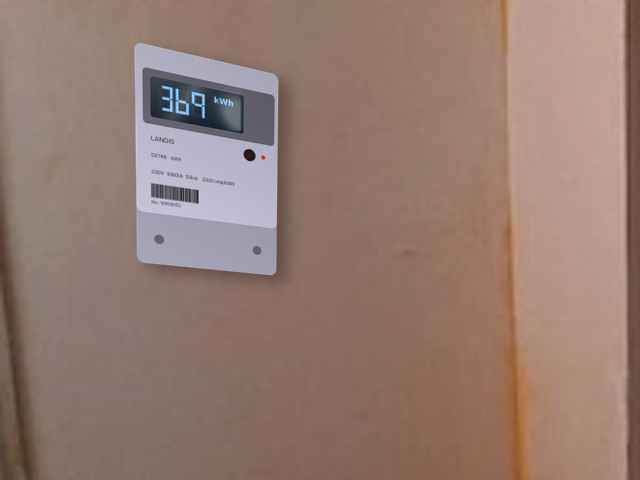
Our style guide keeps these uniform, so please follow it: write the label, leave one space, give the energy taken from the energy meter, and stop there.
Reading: 369 kWh
